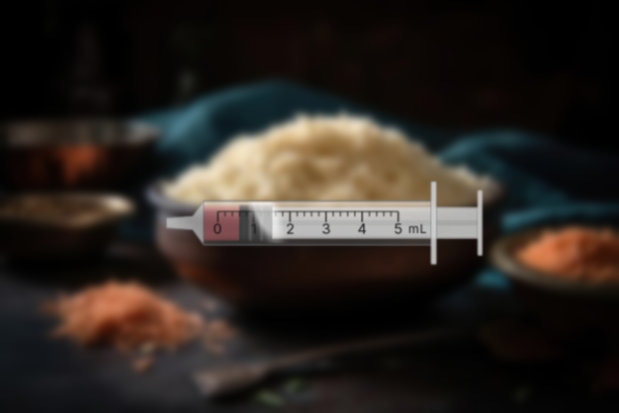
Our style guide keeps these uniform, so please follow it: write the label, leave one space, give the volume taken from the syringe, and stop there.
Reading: 0.6 mL
